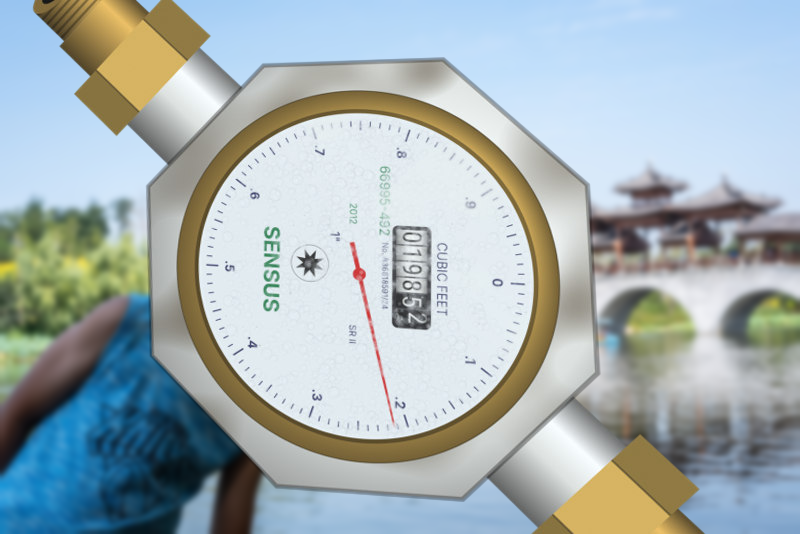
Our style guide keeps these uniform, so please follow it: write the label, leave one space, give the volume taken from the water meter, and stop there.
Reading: 19852.21 ft³
